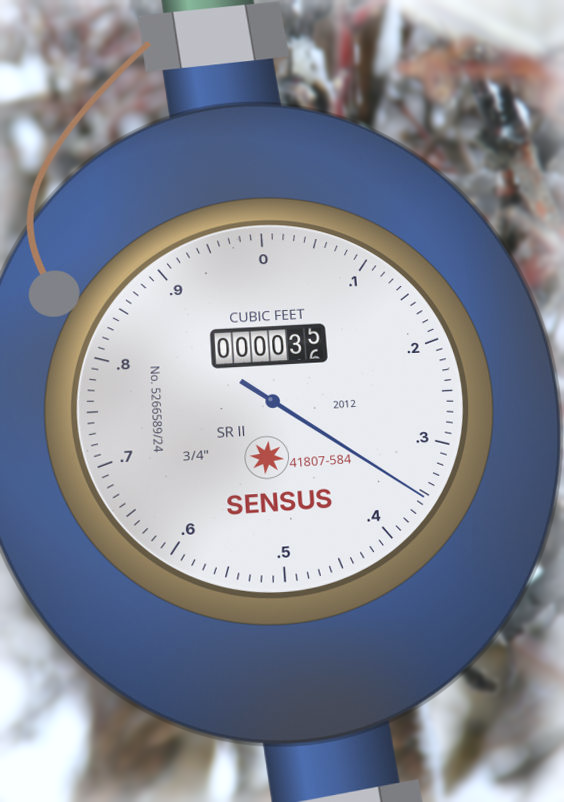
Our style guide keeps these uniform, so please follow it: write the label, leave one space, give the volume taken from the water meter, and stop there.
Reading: 35.35 ft³
